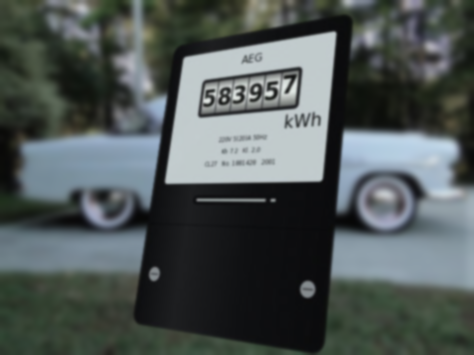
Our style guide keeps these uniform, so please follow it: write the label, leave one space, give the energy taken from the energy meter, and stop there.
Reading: 583957 kWh
